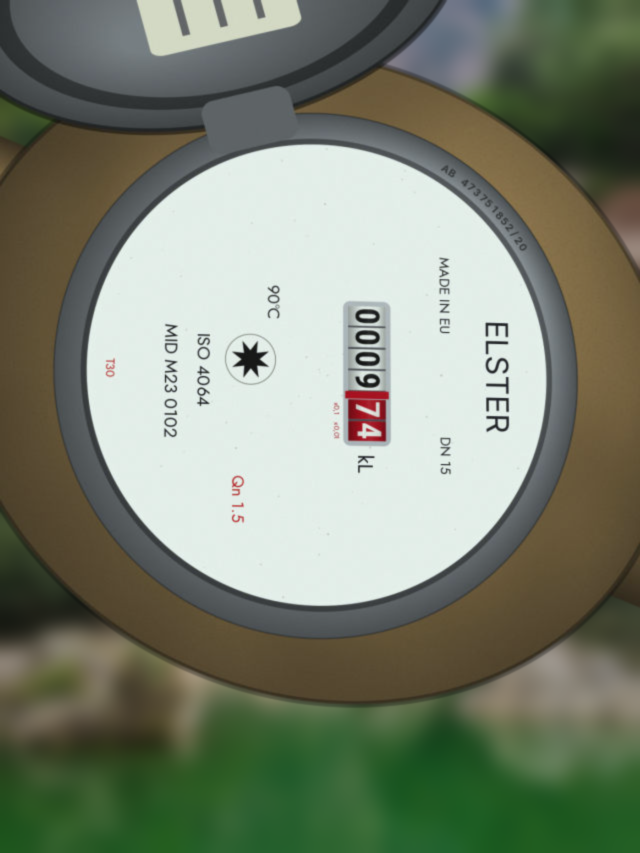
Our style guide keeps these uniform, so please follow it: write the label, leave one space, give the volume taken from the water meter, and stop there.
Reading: 9.74 kL
